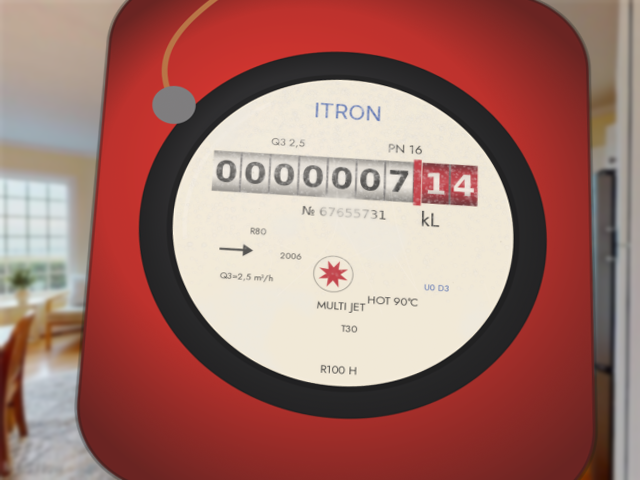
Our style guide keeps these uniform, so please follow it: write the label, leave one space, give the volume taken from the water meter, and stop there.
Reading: 7.14 kL
